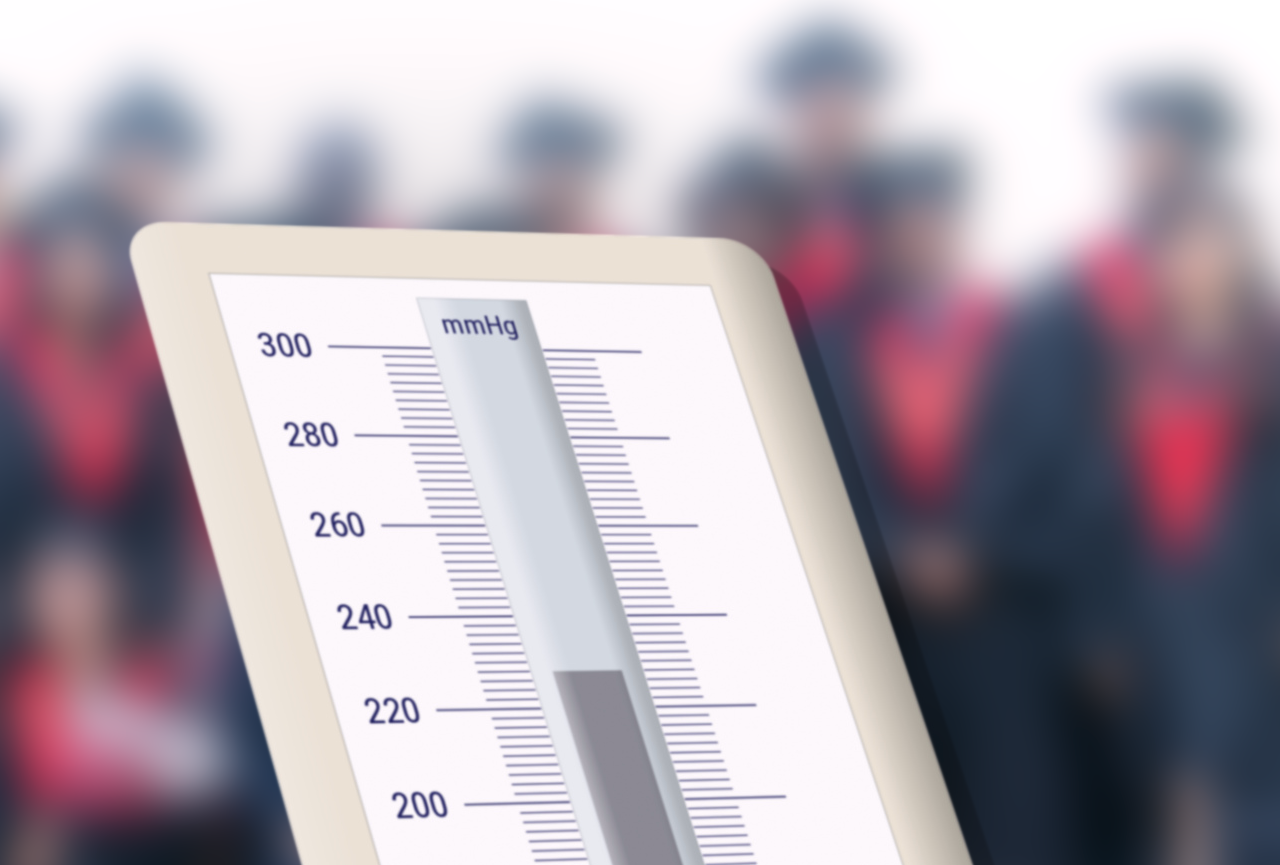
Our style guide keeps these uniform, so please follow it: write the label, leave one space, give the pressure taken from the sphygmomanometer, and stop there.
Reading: 228 mmHg
